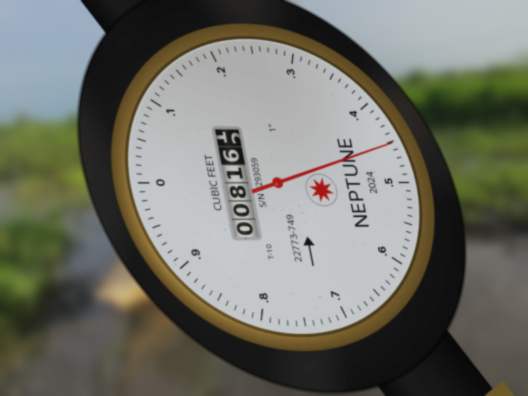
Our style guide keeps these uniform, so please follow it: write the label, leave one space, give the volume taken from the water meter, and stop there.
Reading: 8161.45 ft³
